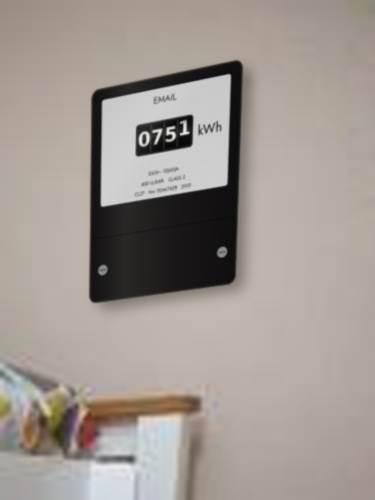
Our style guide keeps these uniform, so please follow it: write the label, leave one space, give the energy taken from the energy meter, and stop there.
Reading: 751 kWh
